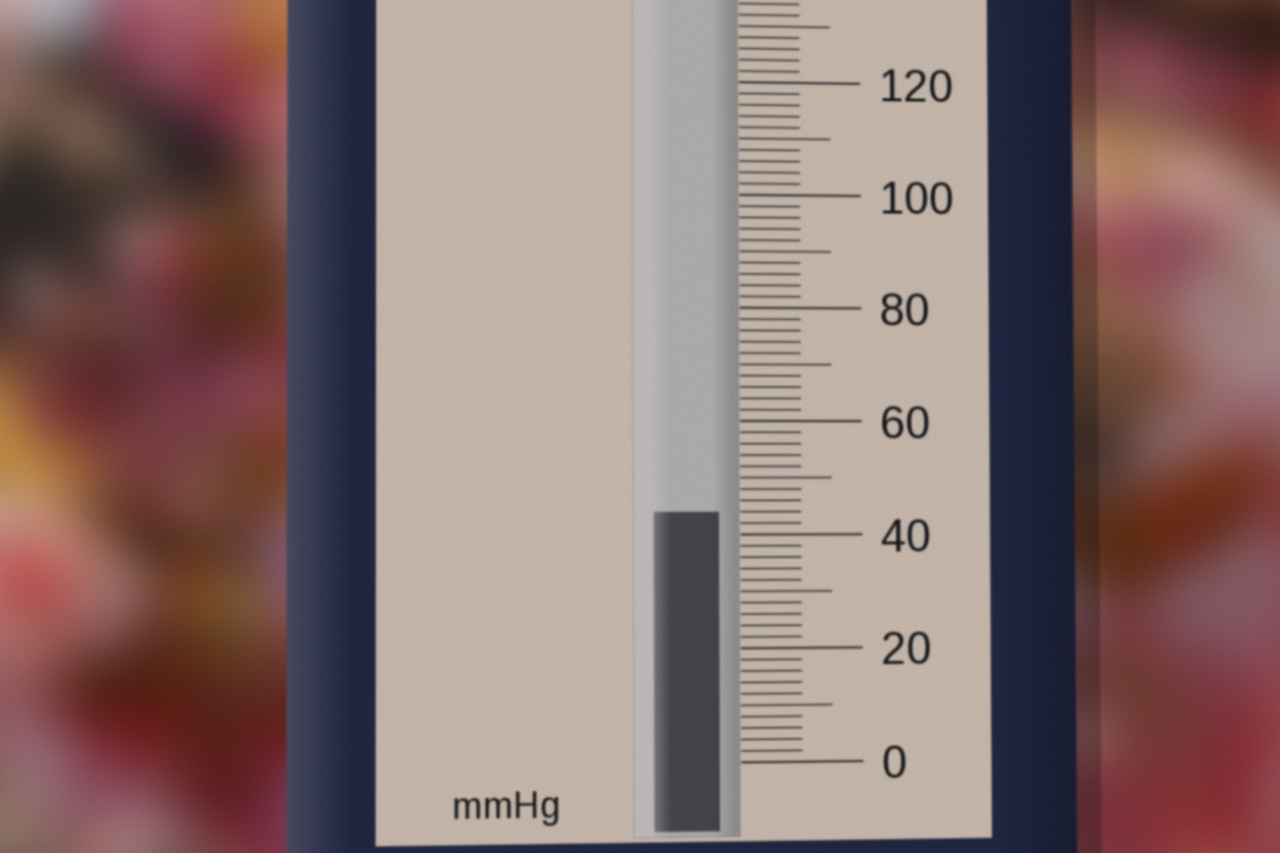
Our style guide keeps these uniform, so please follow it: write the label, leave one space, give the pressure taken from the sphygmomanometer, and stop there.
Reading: 44 mmHg
